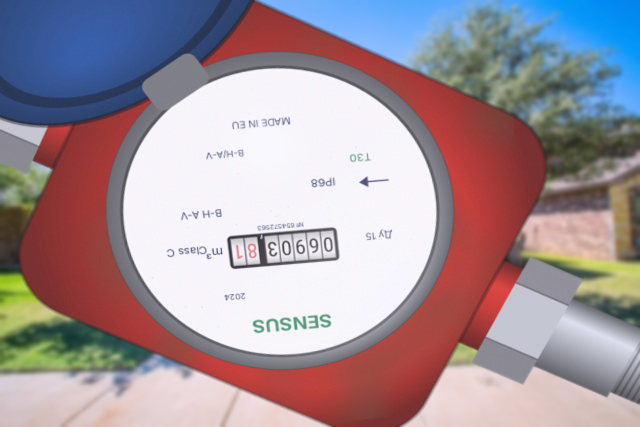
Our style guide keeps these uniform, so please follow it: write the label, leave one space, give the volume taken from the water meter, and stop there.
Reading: 6903.81 m³
